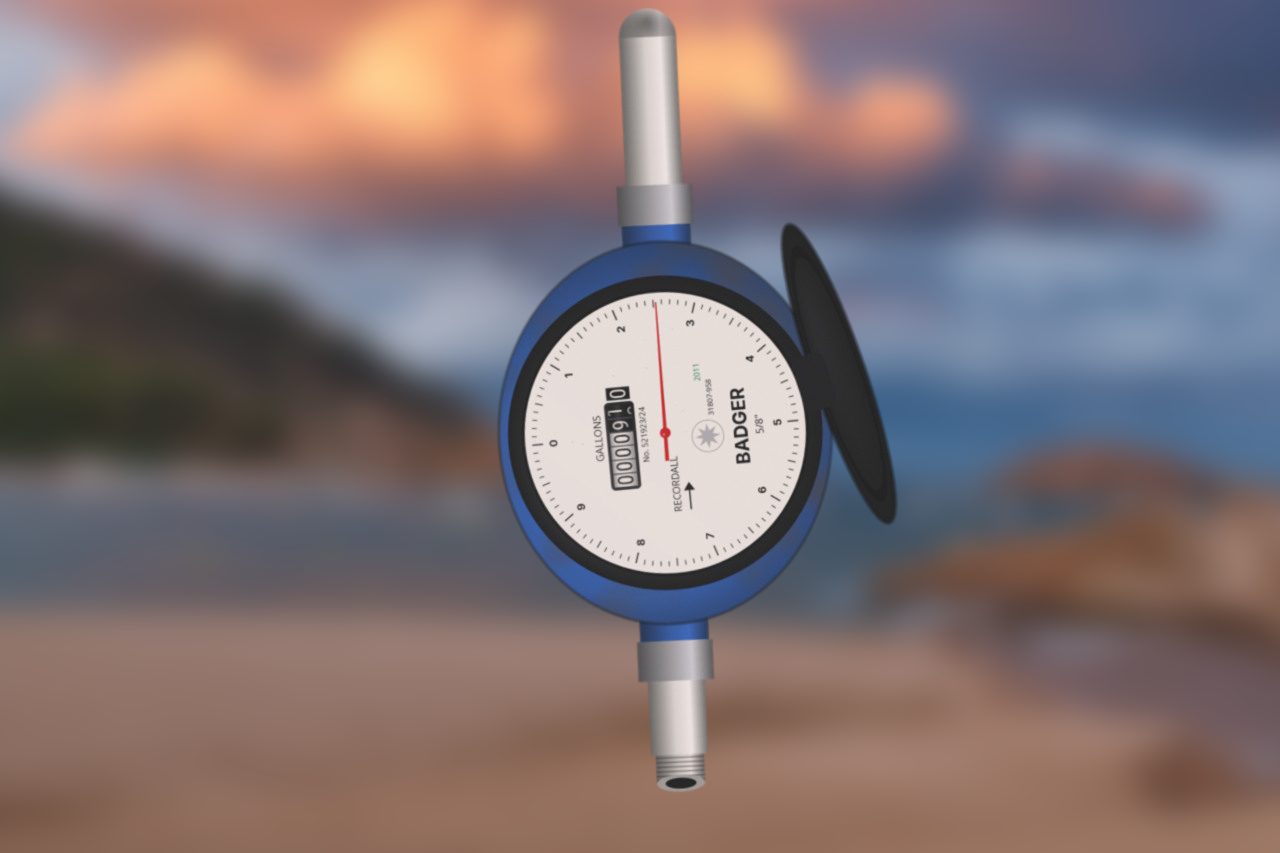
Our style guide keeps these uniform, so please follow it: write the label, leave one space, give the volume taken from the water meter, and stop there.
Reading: 912.5 gal
